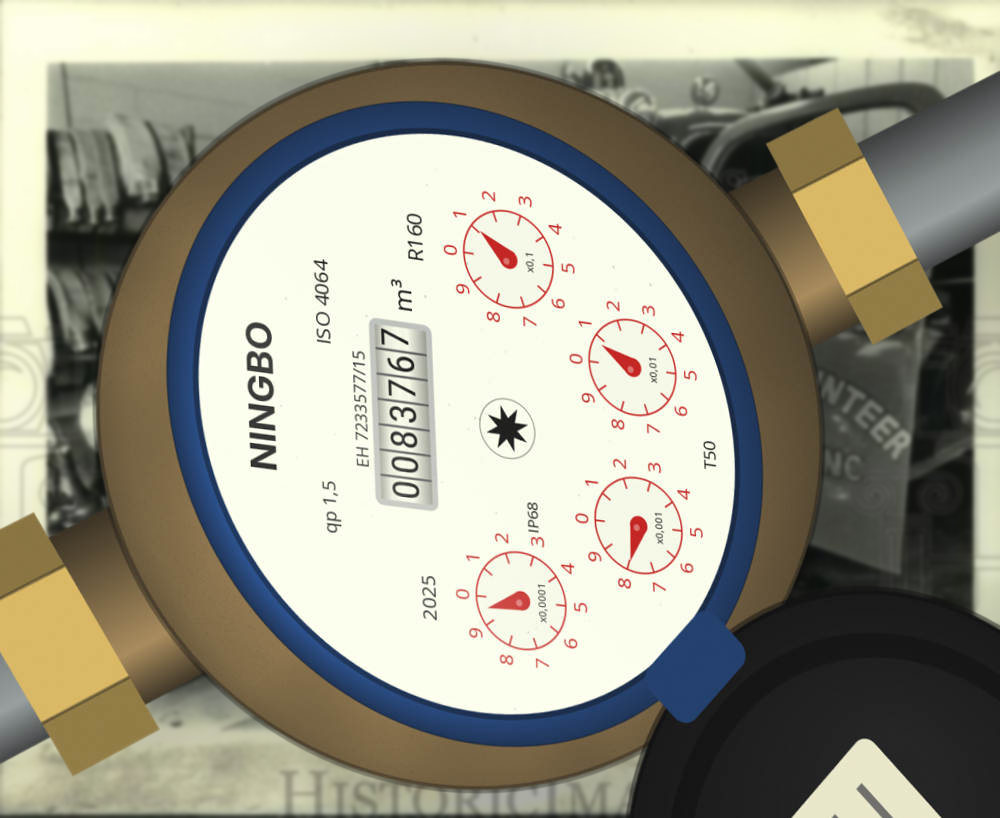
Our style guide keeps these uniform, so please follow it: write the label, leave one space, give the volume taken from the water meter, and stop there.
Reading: 83767.1079 m³
